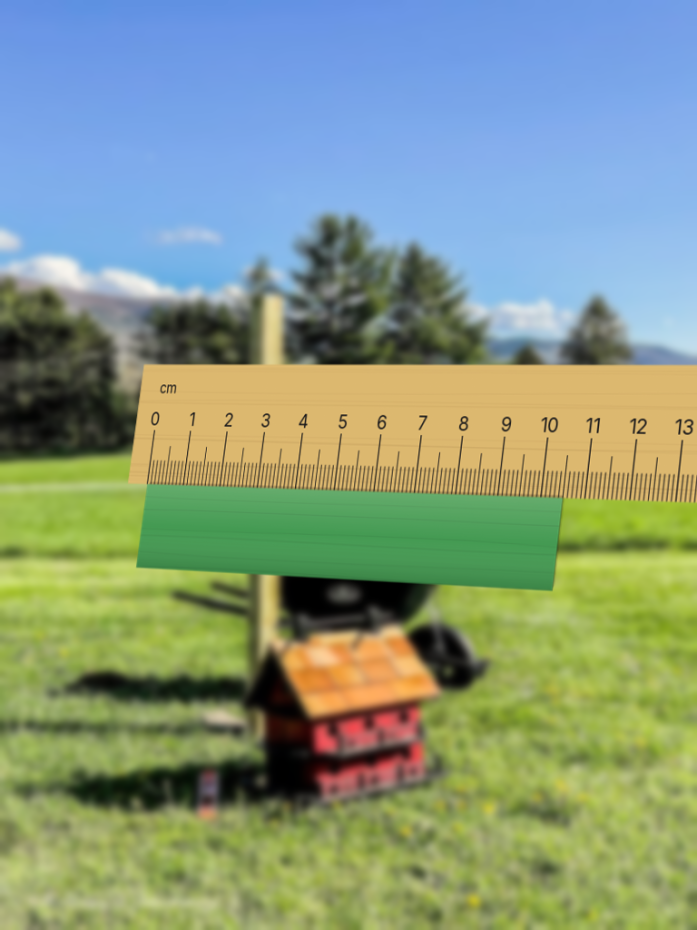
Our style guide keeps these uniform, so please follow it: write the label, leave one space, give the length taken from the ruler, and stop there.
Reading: 10.5 cm
